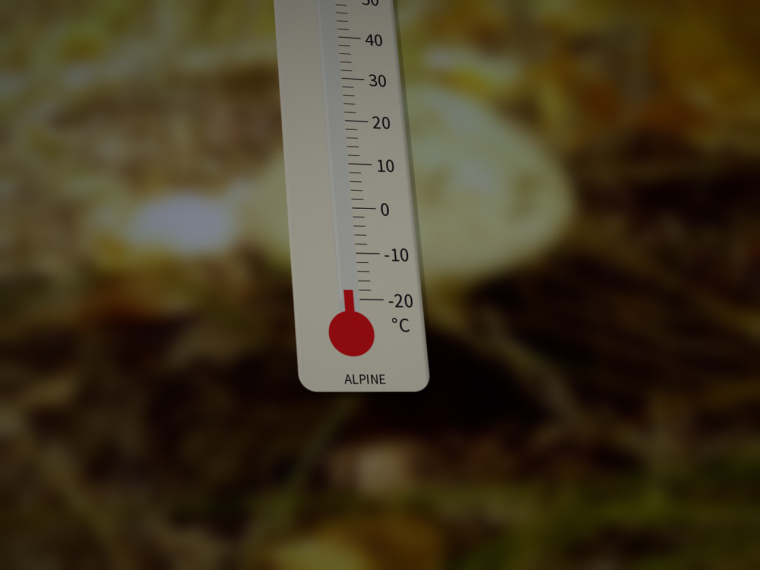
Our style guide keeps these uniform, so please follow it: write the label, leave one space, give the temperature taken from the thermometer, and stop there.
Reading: -18 °C
